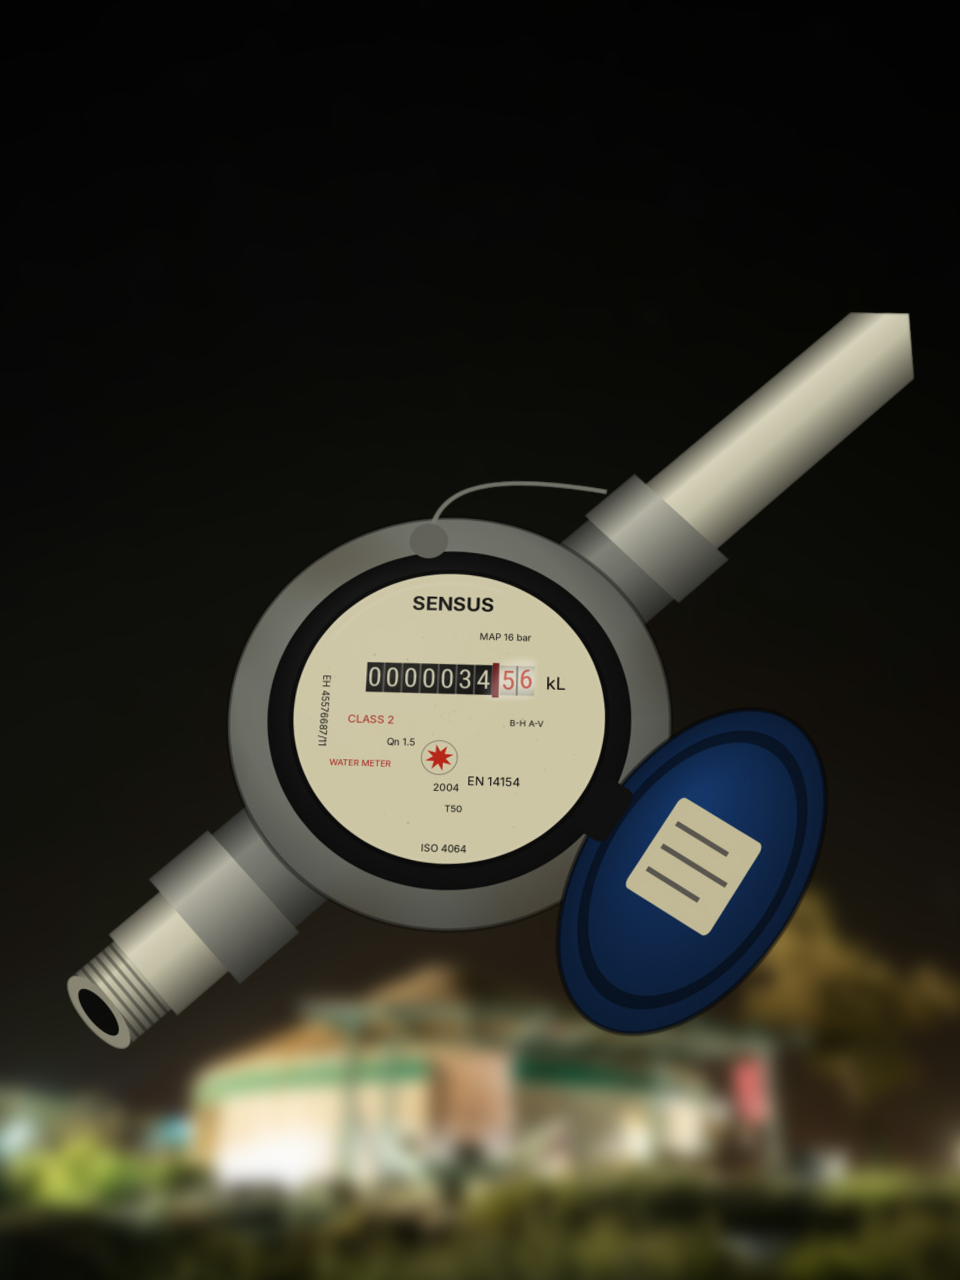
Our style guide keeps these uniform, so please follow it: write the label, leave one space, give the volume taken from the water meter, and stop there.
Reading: 34.56 kL
